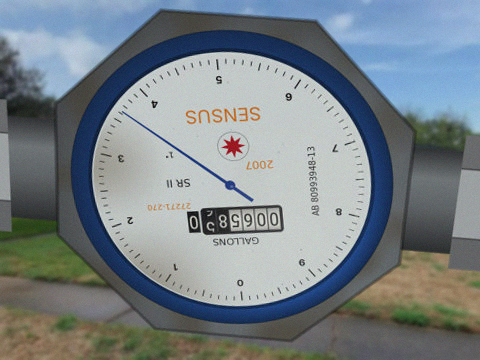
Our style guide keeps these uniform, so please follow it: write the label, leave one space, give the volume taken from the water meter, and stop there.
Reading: 65853.6 gal
